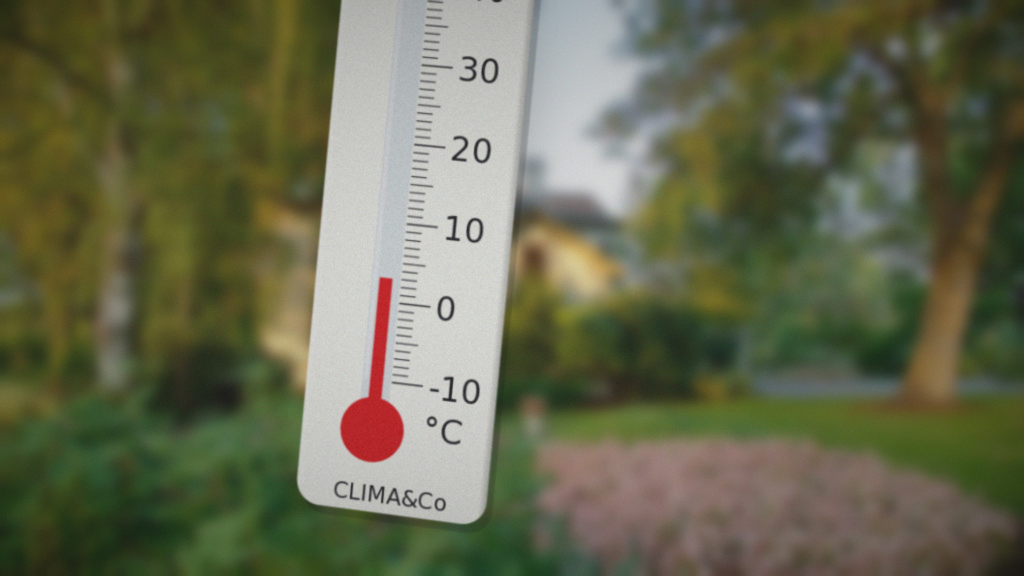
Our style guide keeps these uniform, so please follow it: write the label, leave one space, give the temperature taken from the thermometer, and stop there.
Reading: 3 °C
